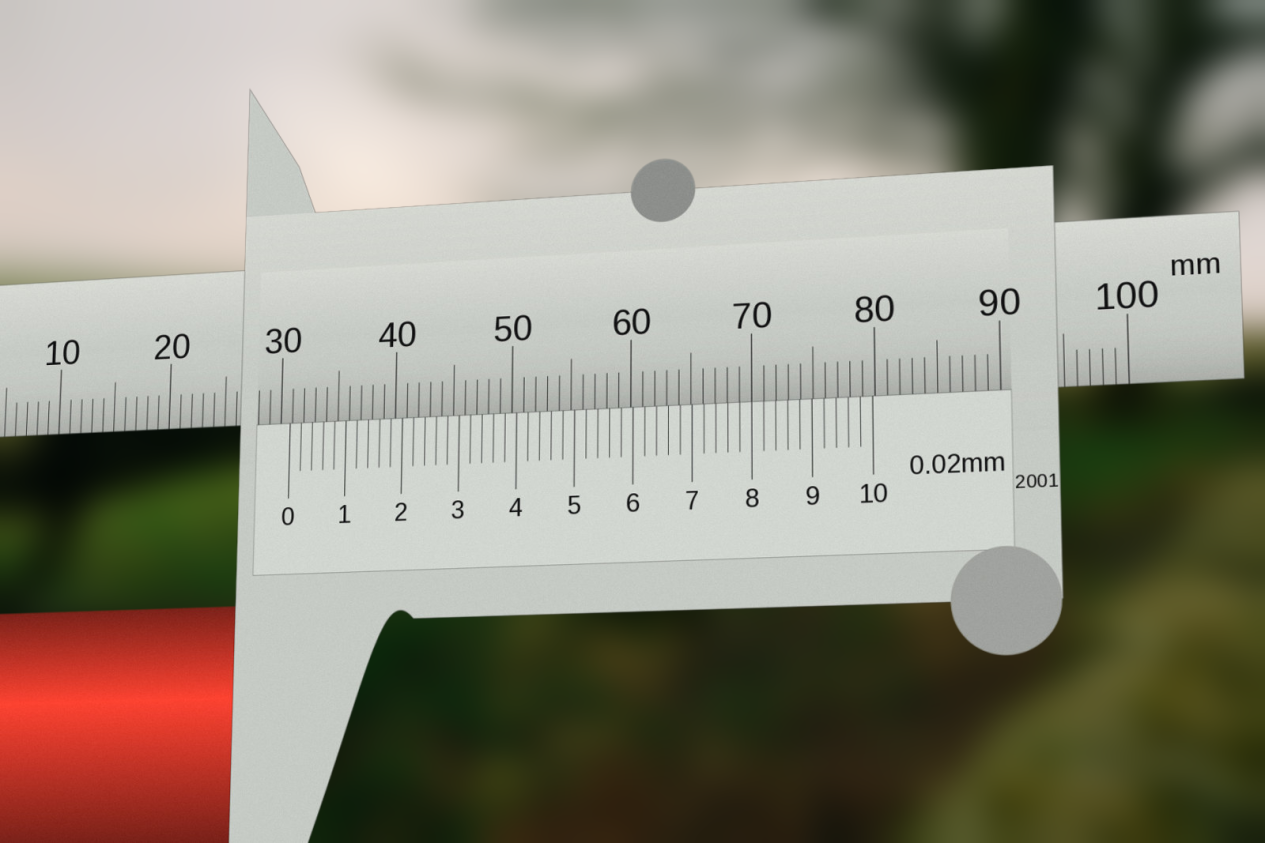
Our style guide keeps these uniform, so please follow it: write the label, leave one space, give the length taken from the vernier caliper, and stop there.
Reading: 30.8 mm
